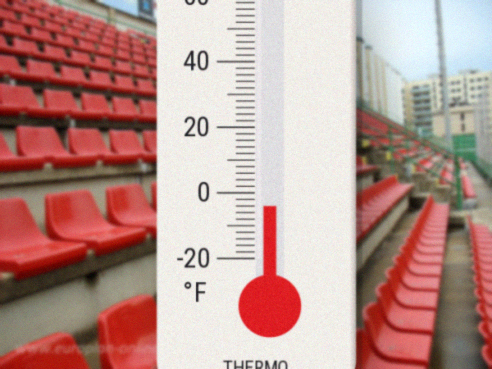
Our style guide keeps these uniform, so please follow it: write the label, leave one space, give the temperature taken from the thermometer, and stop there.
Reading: -4 °F
